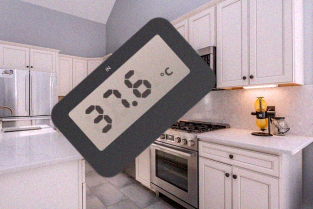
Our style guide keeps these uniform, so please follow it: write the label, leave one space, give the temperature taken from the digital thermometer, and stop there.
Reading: 37.6 °C
